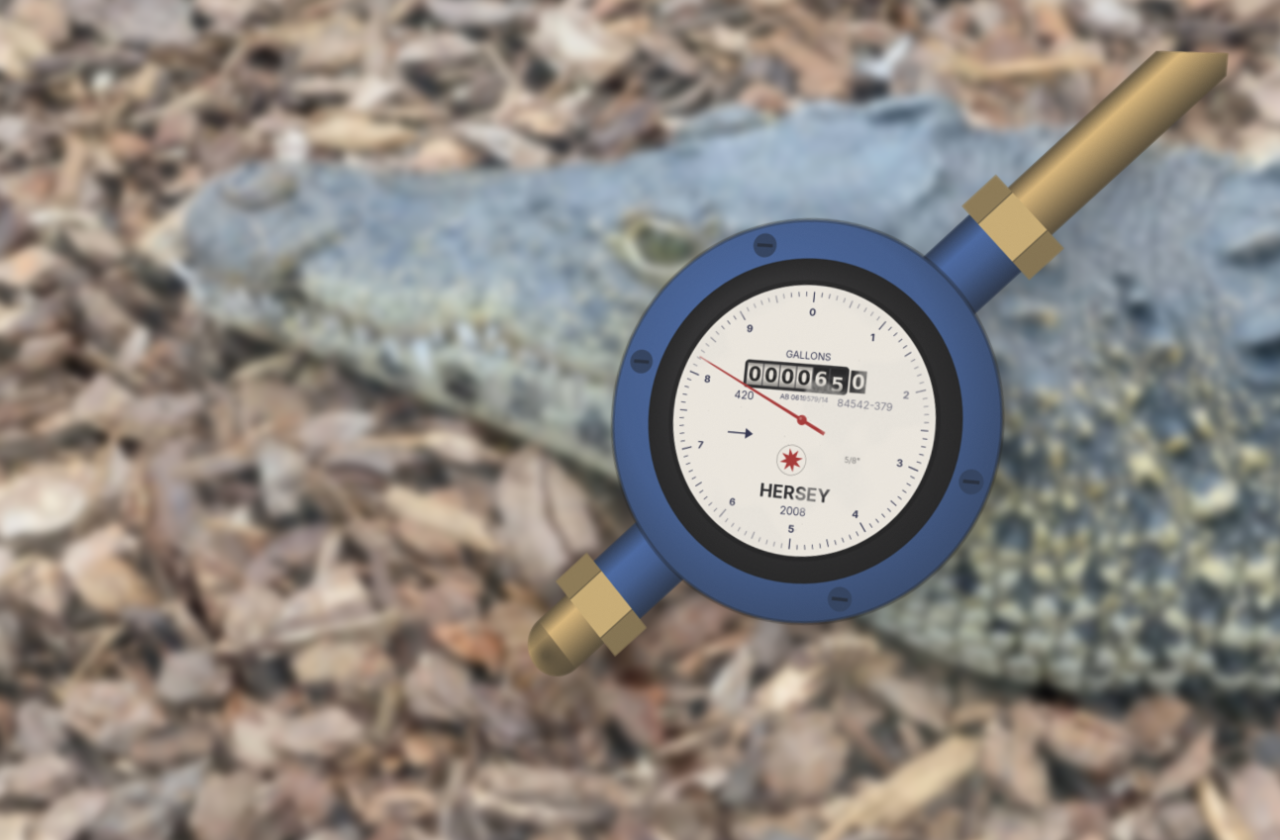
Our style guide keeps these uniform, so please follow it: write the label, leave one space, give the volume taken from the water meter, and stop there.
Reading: 648.2 gal
